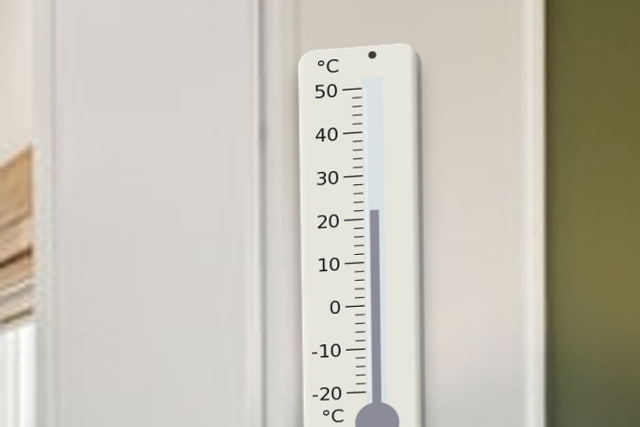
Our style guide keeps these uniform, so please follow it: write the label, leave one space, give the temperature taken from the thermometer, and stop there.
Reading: 22 °C
